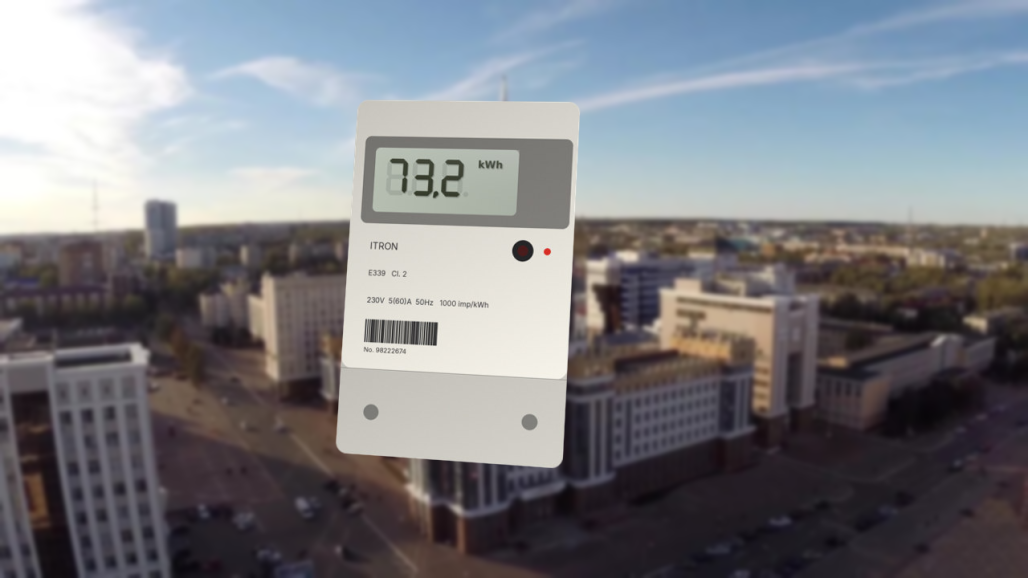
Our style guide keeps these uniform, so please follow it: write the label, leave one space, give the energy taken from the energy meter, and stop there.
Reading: 73.2 kWh
